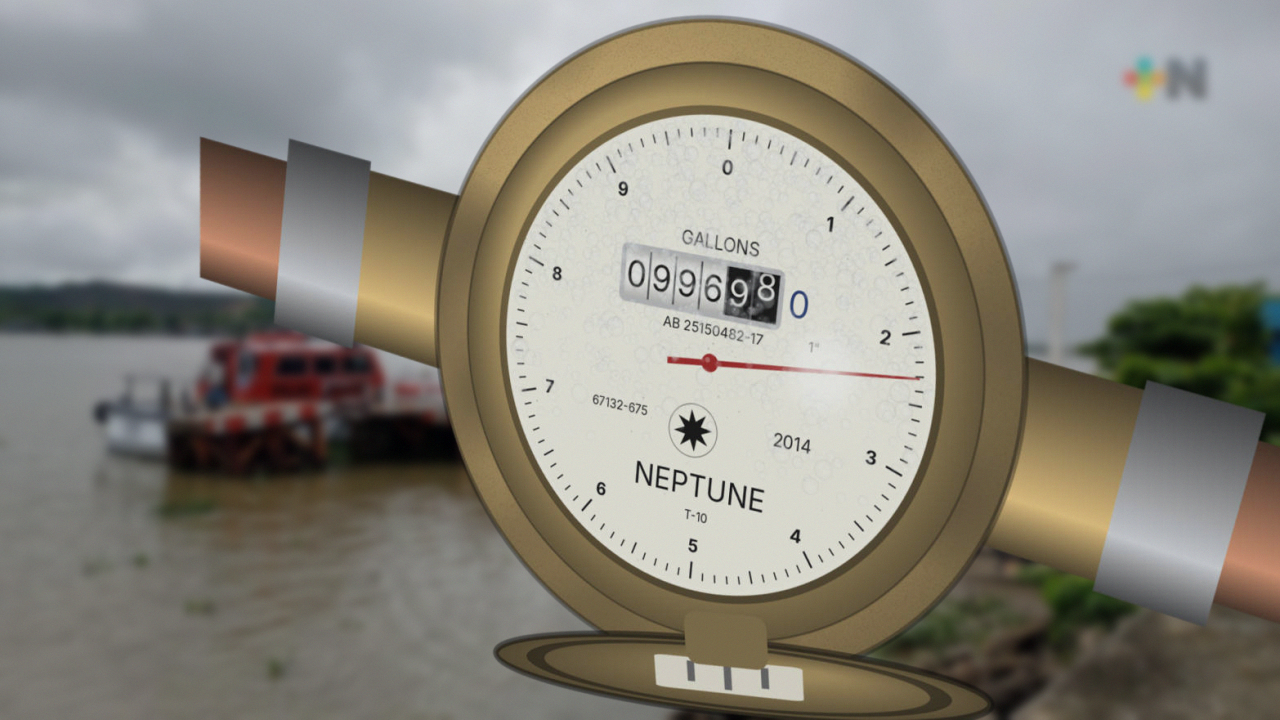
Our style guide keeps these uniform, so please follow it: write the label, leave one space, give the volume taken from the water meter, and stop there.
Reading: 996982.3 gal
